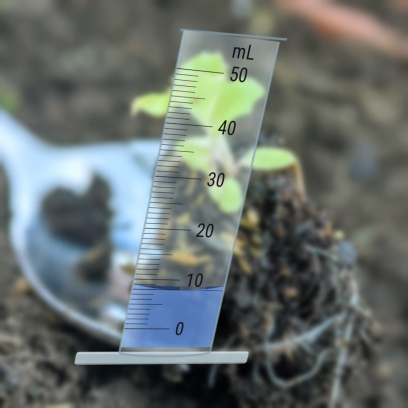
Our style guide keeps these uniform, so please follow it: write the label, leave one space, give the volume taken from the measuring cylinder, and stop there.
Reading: 8 mL
